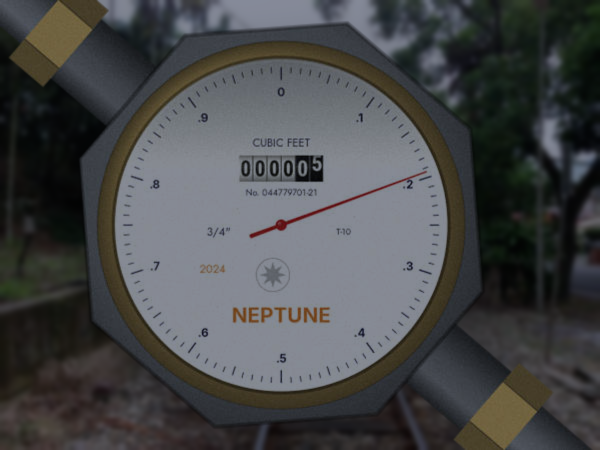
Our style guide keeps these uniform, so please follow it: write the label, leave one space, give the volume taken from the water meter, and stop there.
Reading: 5.19 ft³
